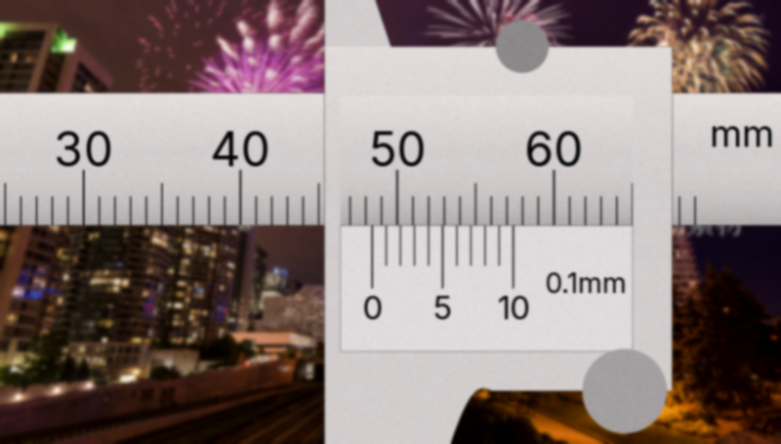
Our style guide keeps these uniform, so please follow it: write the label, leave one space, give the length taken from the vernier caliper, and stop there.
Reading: 48.4 mm
